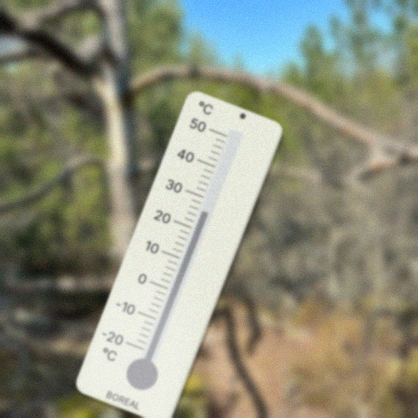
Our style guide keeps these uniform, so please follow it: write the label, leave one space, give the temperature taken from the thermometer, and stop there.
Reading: 26 °C
